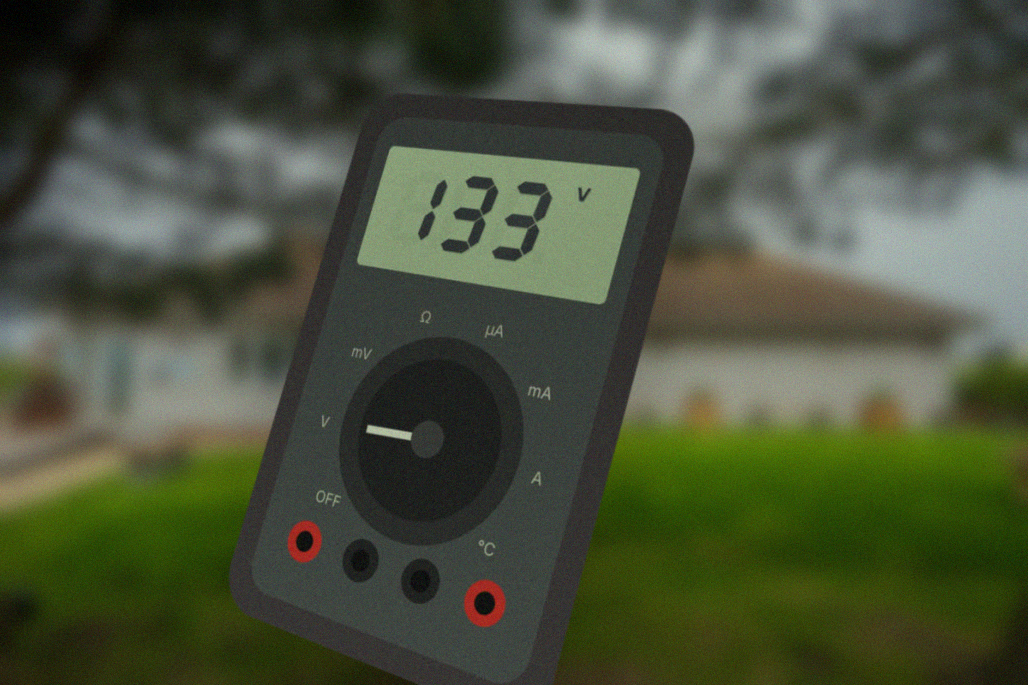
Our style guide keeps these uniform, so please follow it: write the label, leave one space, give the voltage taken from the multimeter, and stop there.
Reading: 133 V
